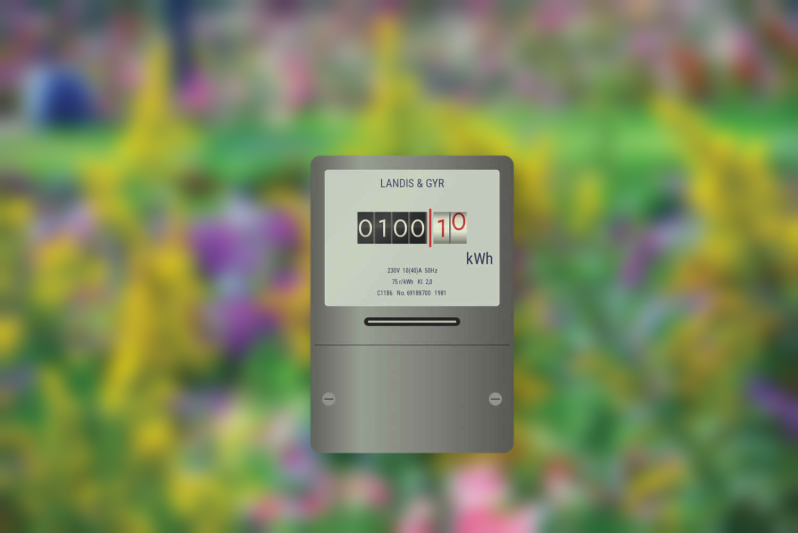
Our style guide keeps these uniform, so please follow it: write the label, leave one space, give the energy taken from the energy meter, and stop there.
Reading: 100.10 kWh
